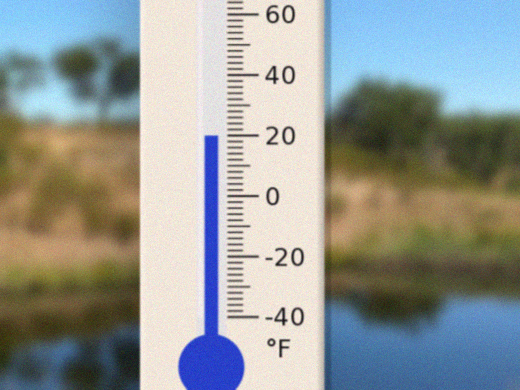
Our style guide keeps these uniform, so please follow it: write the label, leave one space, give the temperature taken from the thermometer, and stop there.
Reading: 20 °F
